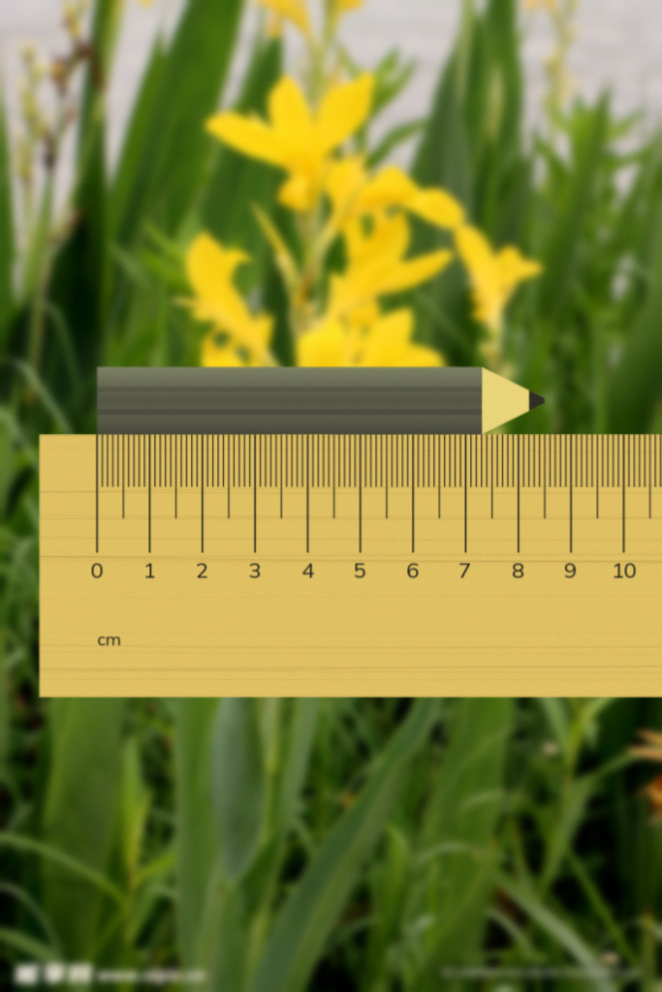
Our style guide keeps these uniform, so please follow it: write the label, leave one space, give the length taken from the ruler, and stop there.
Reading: 8.5 cm
